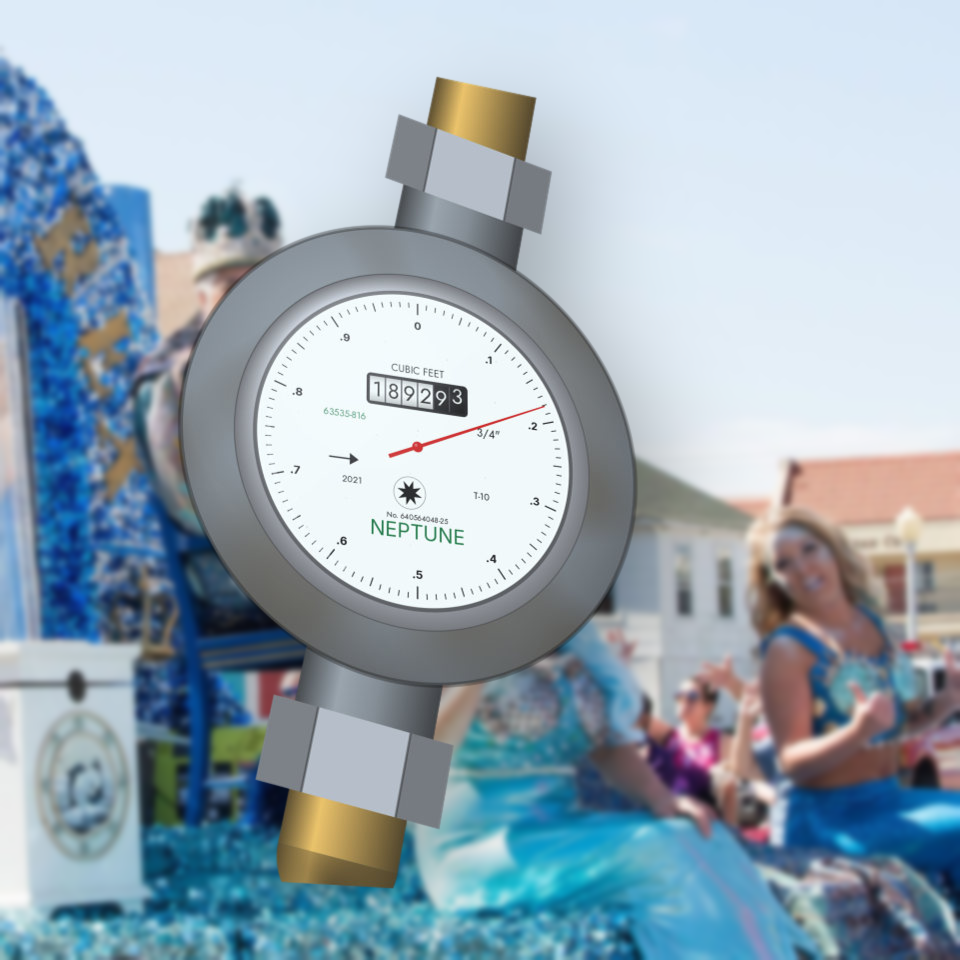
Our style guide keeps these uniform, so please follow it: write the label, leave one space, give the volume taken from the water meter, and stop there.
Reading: 189293.18 ft³
